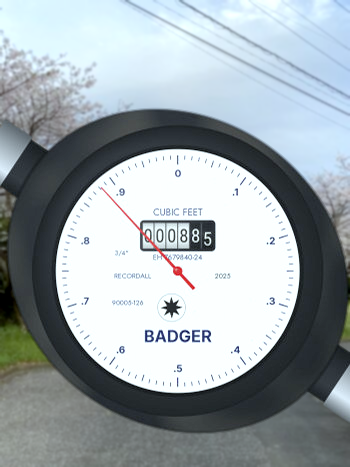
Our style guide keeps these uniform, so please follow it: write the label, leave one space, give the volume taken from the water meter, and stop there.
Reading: 884.88 ft³
